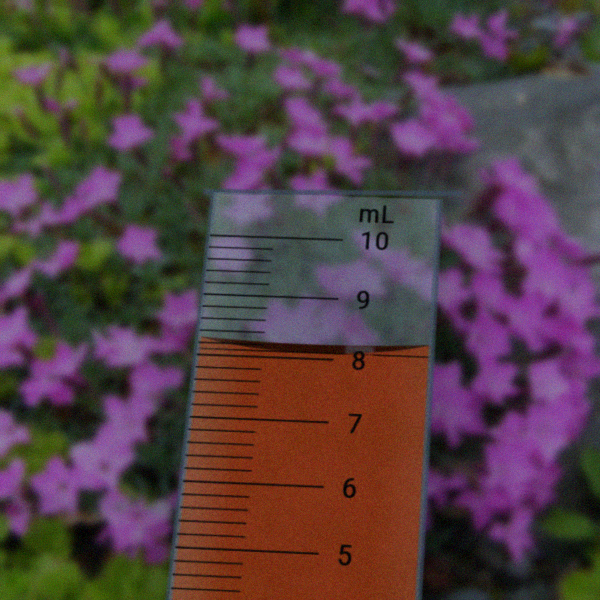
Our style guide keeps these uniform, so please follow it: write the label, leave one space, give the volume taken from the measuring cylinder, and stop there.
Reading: 8.1 mL
